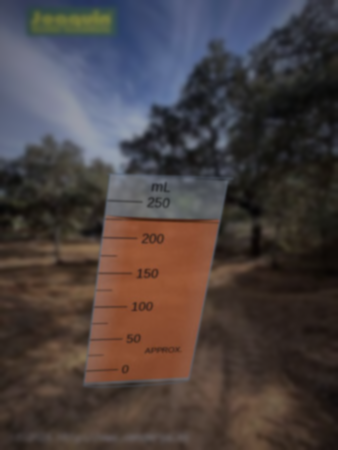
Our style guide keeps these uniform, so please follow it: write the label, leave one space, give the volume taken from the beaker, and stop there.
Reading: 225 mL
